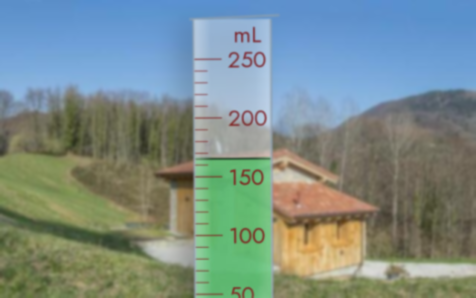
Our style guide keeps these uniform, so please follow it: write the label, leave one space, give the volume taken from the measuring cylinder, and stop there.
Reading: 165 mL
